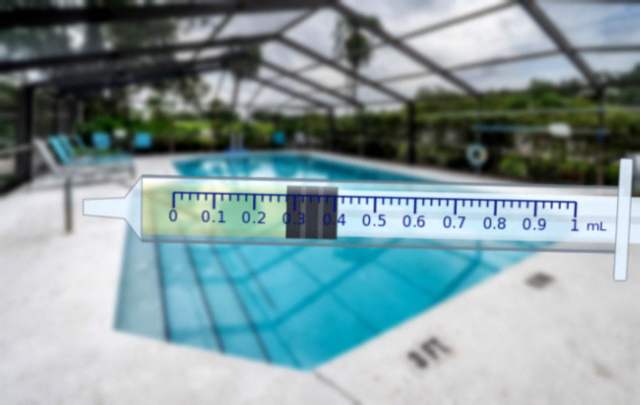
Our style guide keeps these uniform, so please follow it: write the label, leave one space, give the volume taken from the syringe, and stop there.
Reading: 0.28 mL
